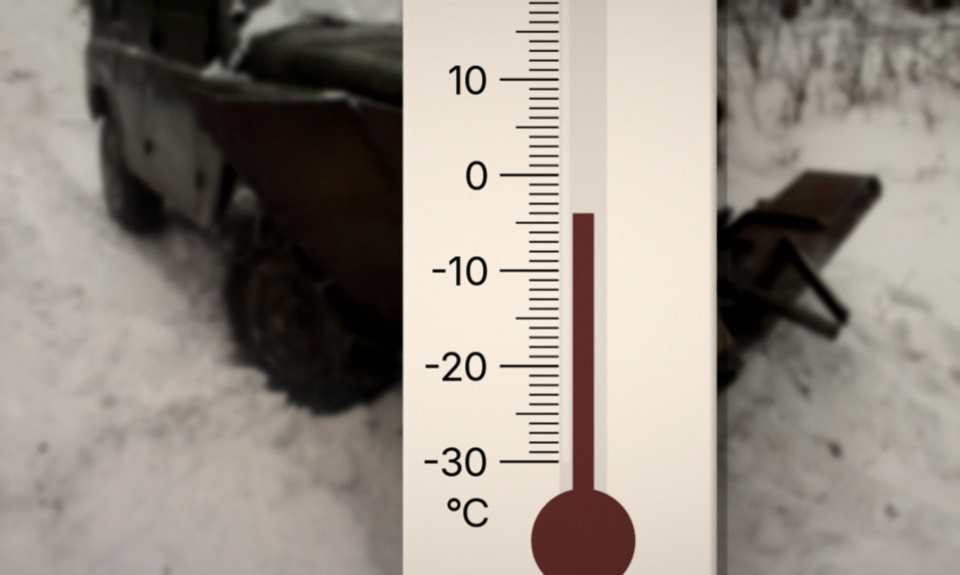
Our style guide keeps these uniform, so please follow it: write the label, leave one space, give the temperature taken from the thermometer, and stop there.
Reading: -4 °C
